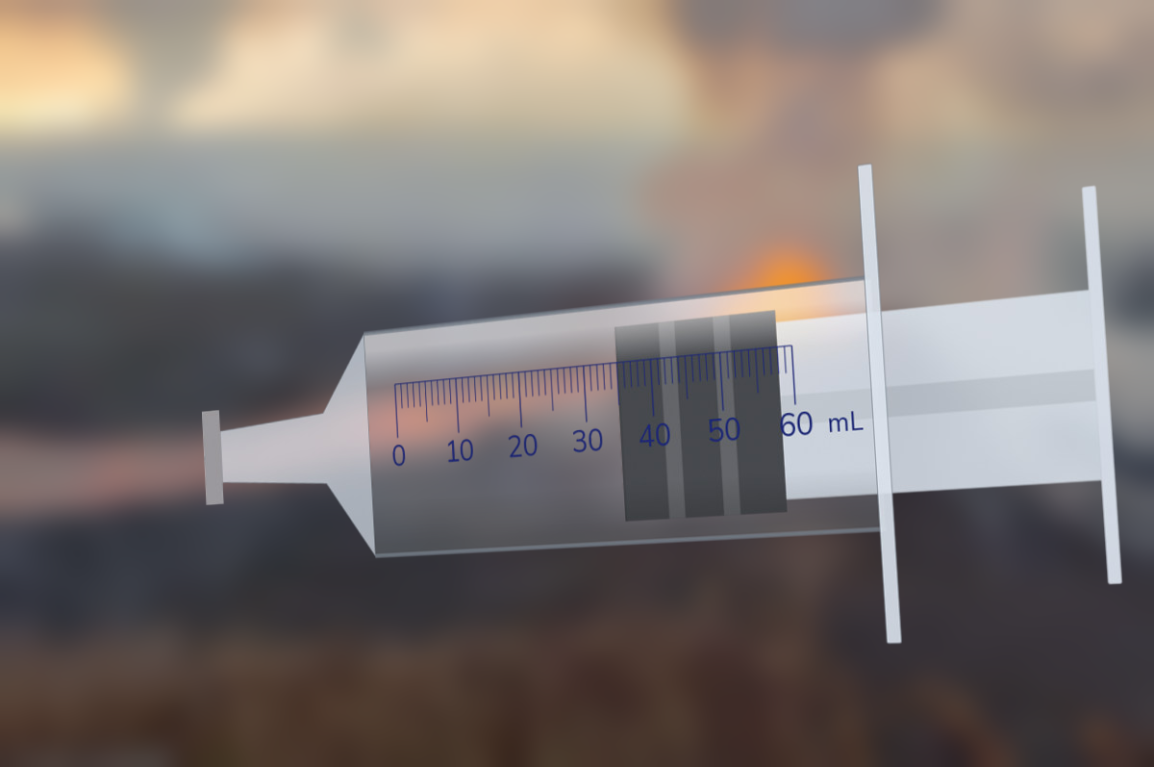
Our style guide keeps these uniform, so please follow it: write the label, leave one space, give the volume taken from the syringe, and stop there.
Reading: 35 mL
